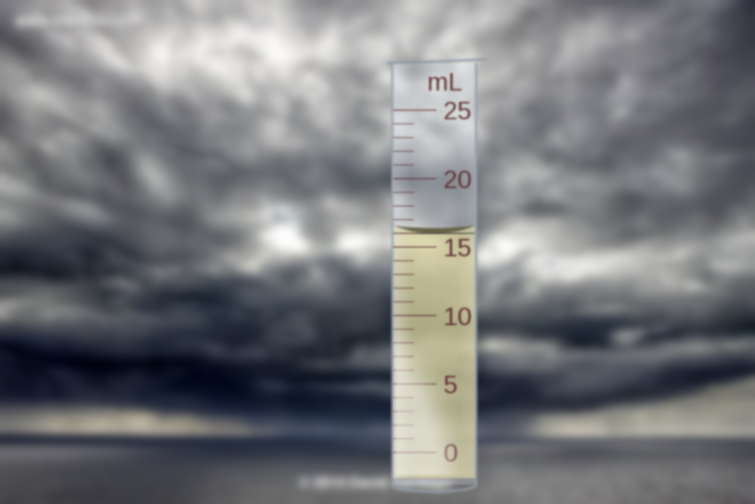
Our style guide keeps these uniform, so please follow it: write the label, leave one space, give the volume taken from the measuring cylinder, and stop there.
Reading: 16 mL
